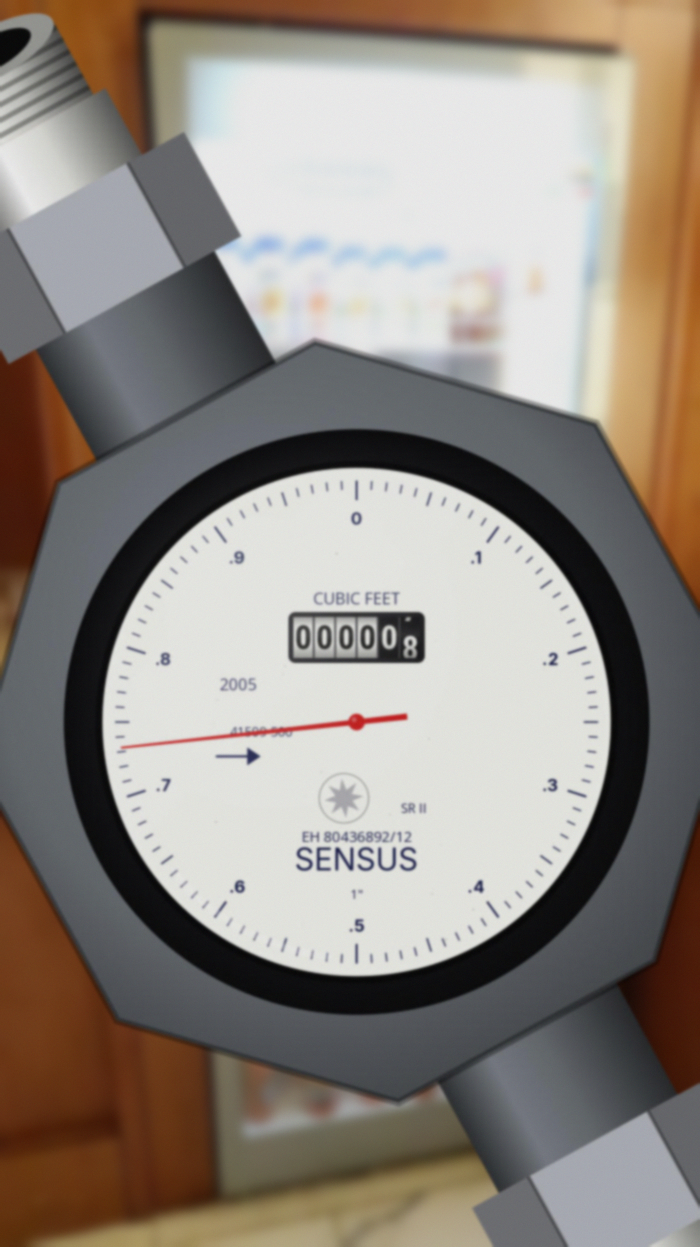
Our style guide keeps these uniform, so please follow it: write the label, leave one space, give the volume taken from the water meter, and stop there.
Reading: 7.73 ft³
